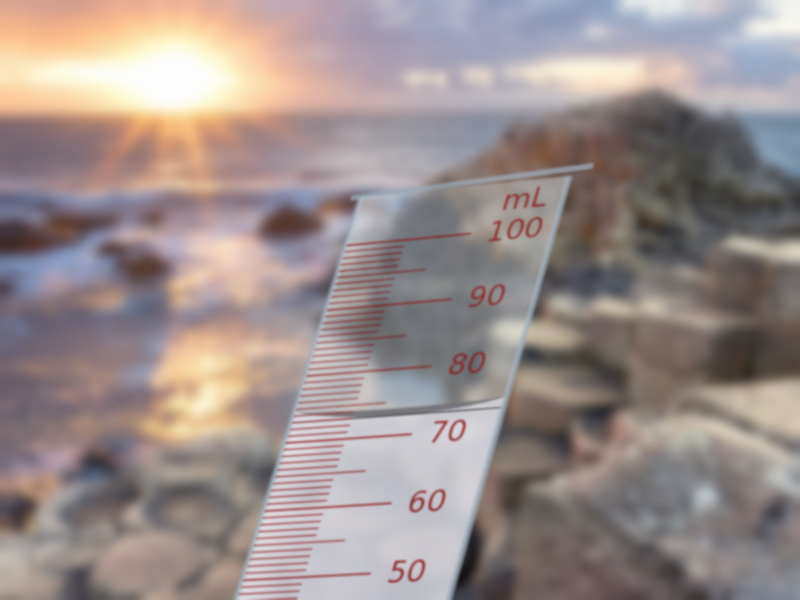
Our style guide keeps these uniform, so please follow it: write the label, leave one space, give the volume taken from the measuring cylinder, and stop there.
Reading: 73 mL
